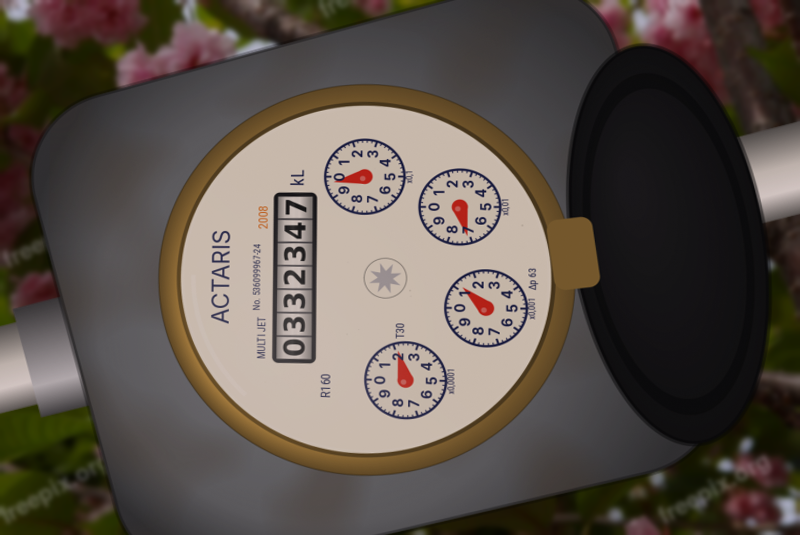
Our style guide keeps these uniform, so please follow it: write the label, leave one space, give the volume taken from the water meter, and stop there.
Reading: 332346.9712 kL
